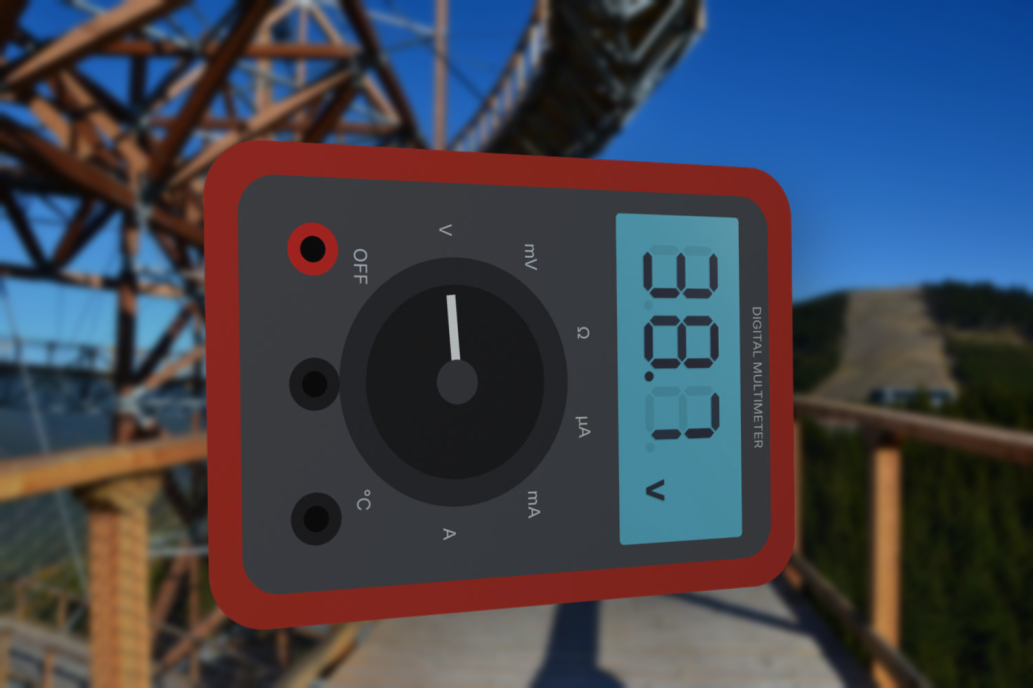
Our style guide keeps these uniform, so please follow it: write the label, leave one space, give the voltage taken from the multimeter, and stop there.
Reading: 38.7 V
